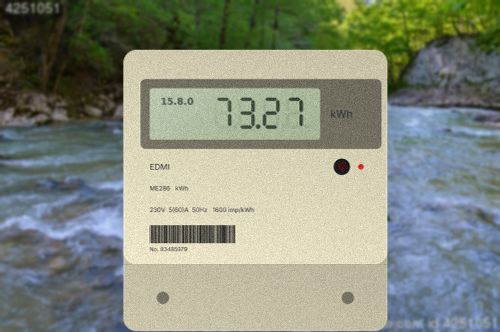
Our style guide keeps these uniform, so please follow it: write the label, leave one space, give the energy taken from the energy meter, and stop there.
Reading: 73.27 kWh
